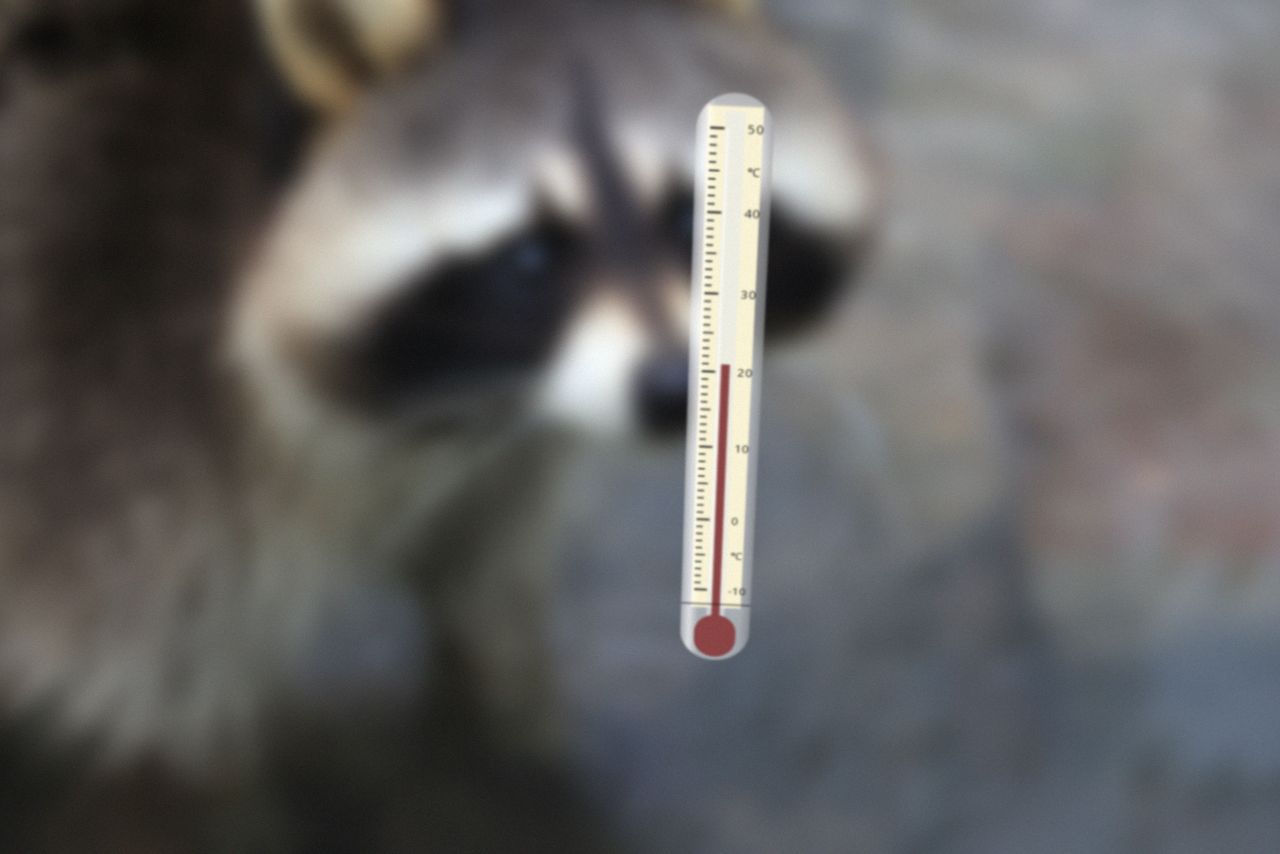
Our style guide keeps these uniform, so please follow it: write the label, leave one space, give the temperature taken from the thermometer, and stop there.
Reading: 21 °C
